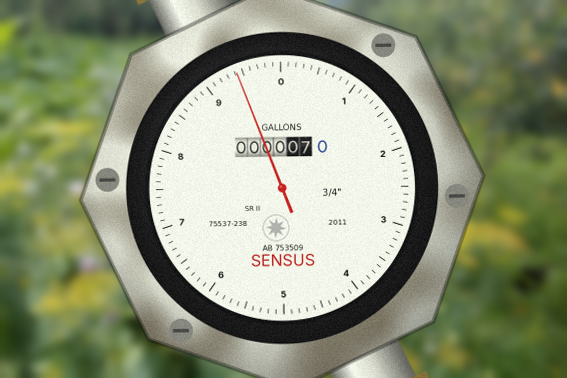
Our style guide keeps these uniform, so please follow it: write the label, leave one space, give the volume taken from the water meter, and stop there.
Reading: 69.4 gal
